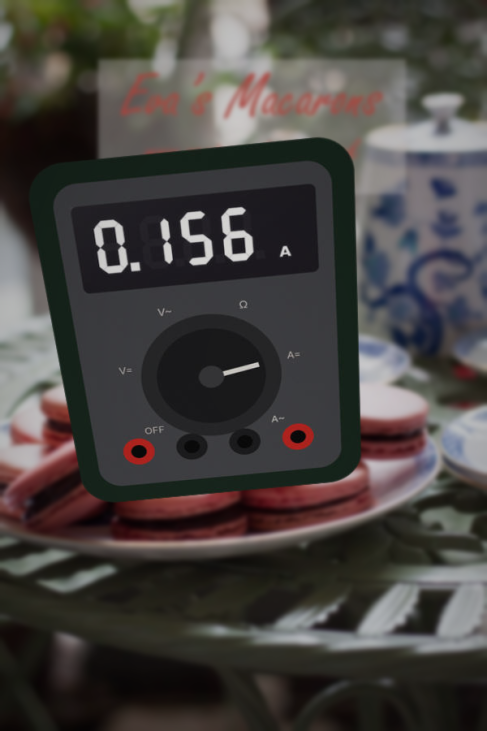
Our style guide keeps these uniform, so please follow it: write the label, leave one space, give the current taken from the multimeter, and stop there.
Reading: 0.156 A
